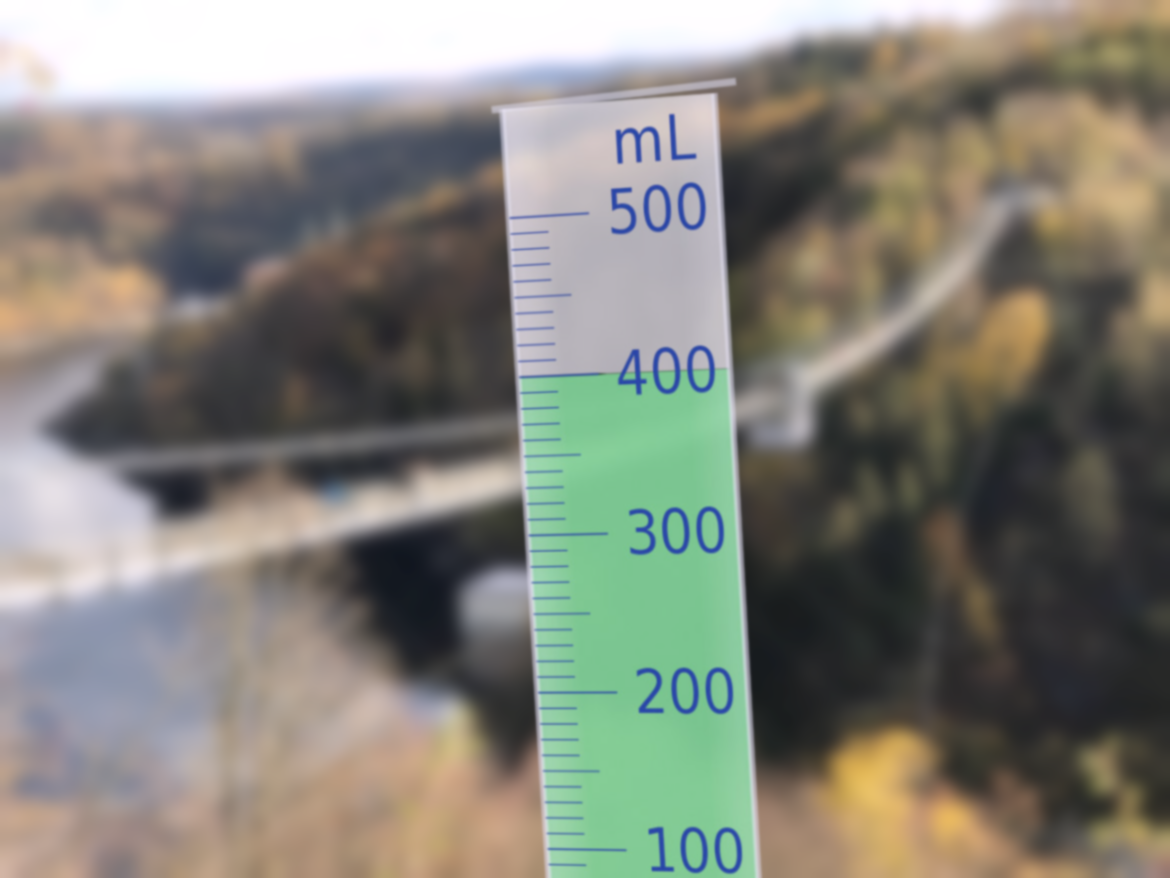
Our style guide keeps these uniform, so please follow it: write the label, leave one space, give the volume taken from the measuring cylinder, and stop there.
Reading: 400 mL
